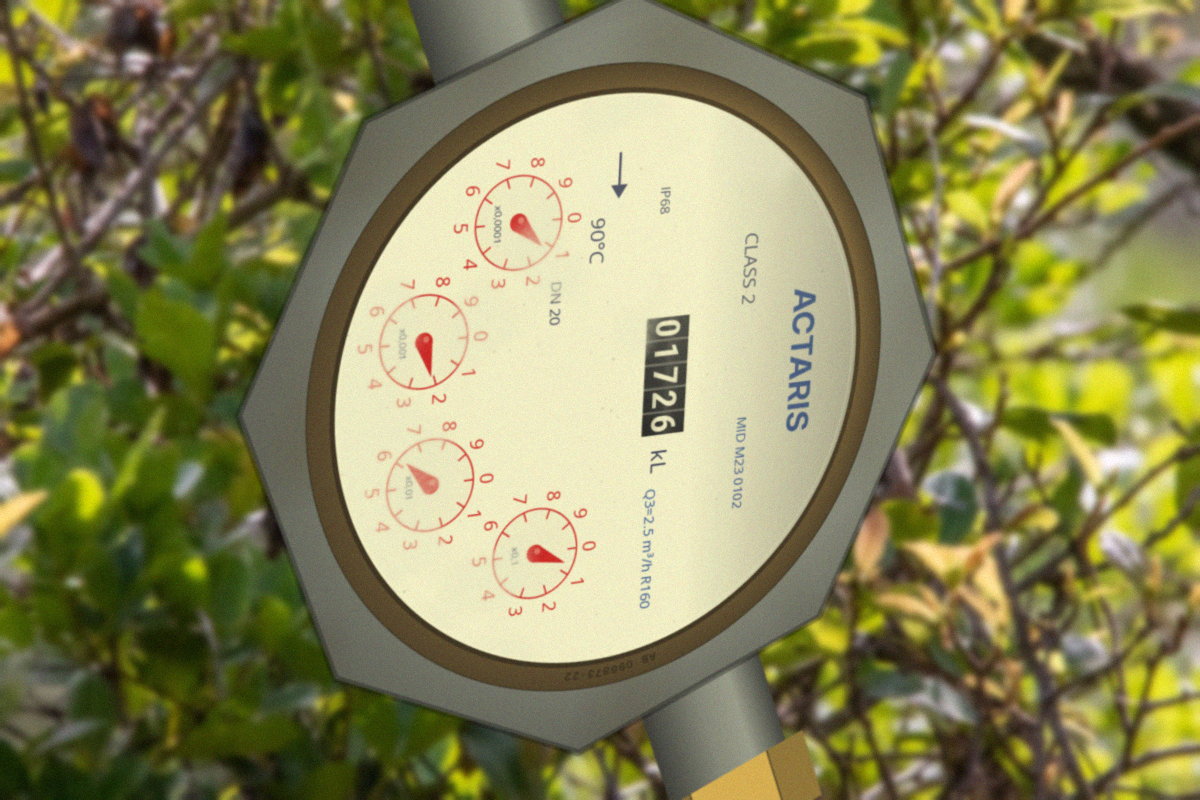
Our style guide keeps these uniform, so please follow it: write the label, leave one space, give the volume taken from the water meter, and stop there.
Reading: 1726.0621 kL
